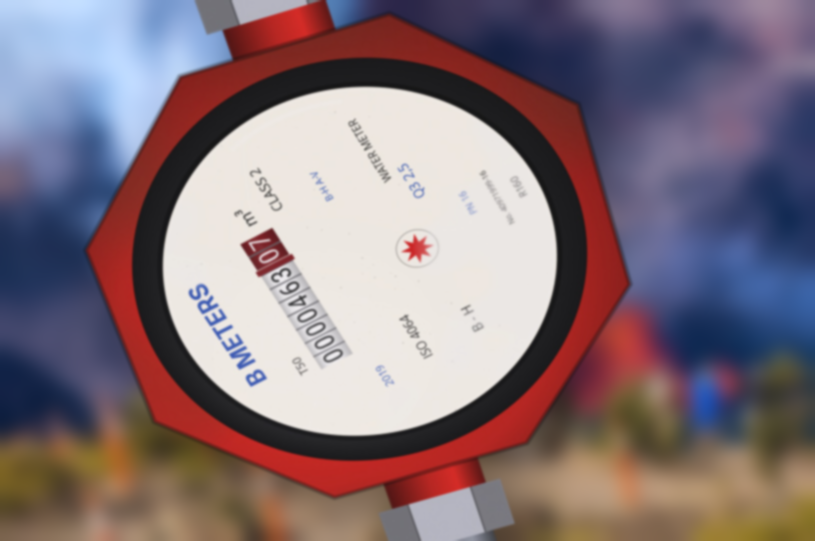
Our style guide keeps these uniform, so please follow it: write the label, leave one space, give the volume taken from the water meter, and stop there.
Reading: 463.07 m³
